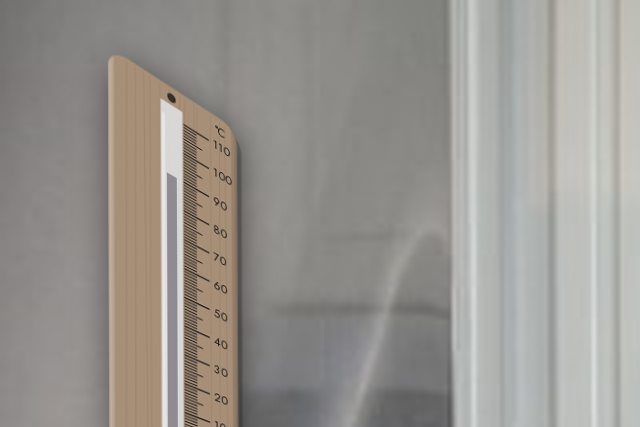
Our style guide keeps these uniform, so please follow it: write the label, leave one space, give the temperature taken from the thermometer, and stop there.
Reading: 90 °C
